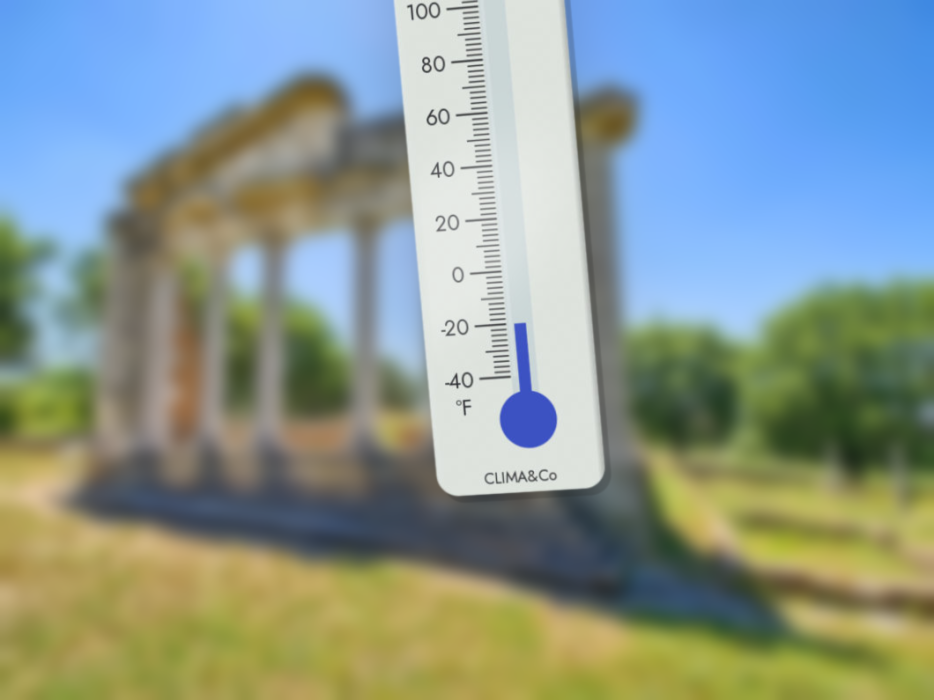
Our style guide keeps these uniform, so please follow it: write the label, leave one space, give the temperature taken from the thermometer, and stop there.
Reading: -20 °F
